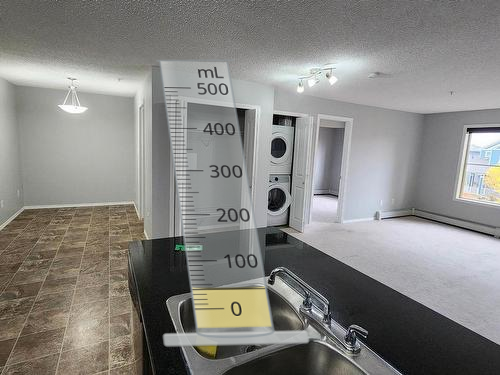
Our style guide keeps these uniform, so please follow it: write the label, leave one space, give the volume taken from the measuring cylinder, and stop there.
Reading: 40 mL
